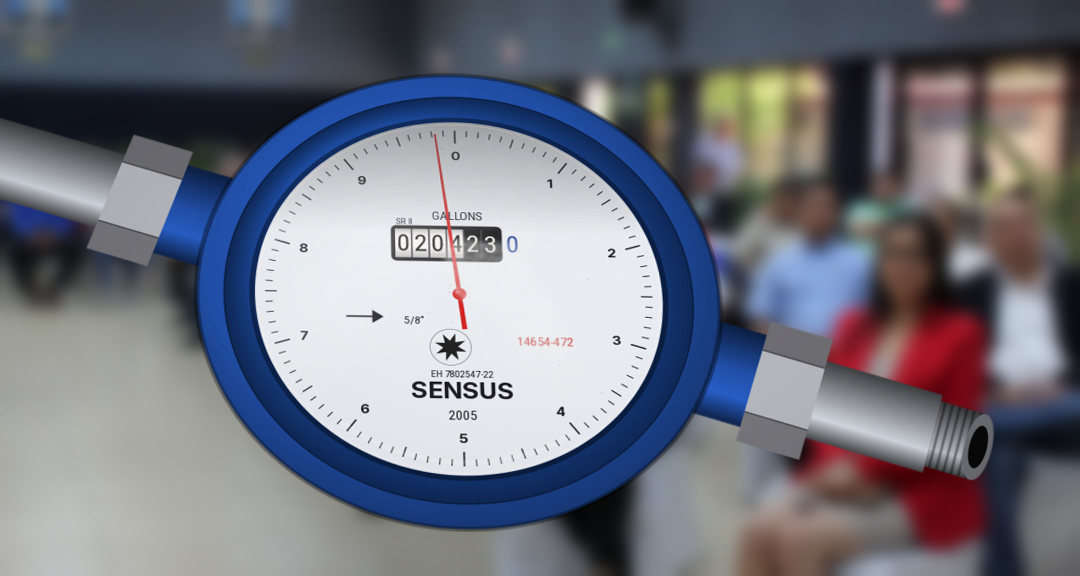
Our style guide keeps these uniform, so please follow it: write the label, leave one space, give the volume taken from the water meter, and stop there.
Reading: 204229.8 gal
